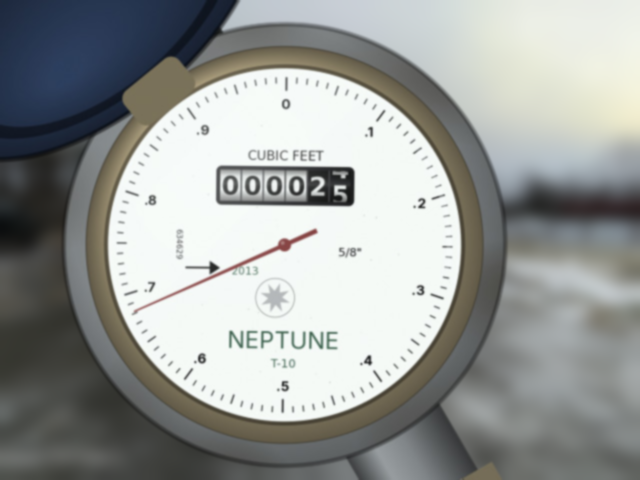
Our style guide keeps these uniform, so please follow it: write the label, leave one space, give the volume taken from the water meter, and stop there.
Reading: 24.68 ft³
